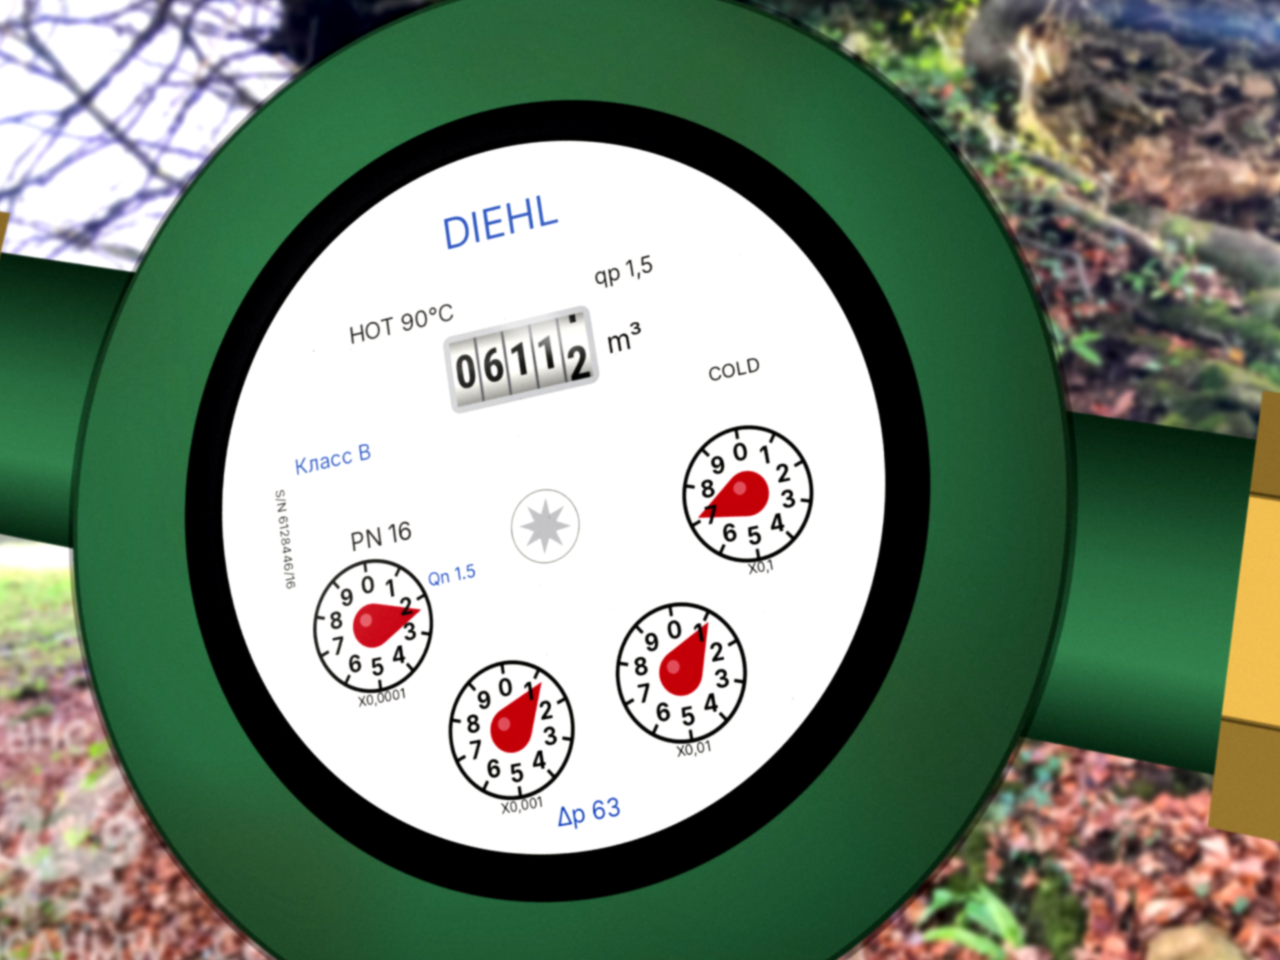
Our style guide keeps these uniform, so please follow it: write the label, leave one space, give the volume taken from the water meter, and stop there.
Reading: 6111.7112 m³
